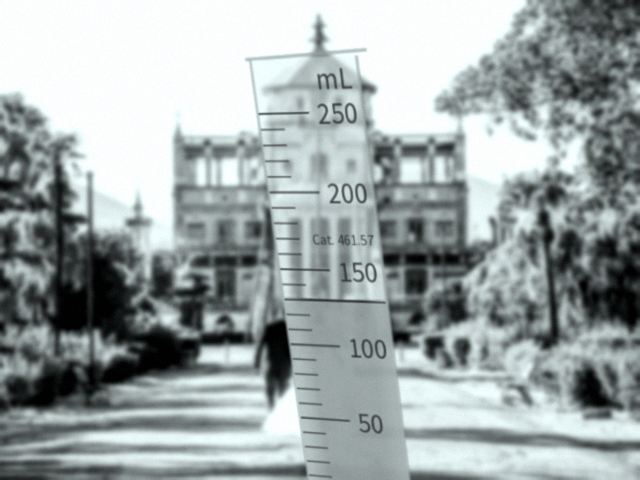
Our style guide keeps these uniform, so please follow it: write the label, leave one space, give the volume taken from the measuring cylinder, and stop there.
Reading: 130 mL
